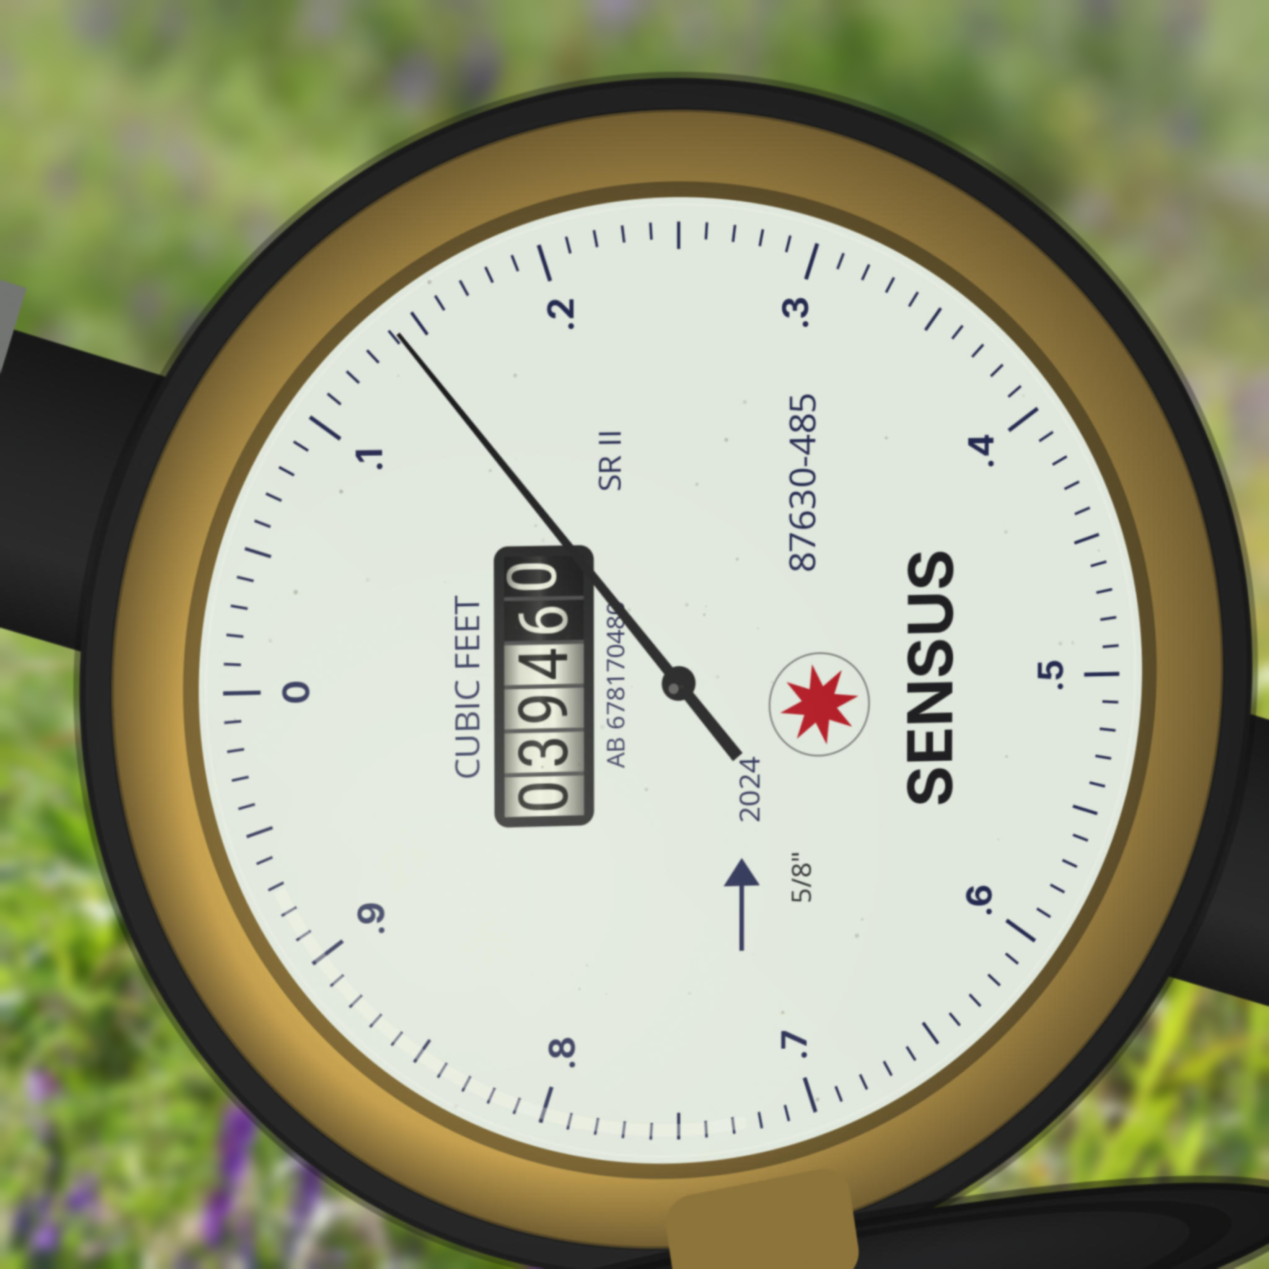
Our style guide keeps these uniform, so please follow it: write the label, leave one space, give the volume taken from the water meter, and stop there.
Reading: 39460.14 ft³
